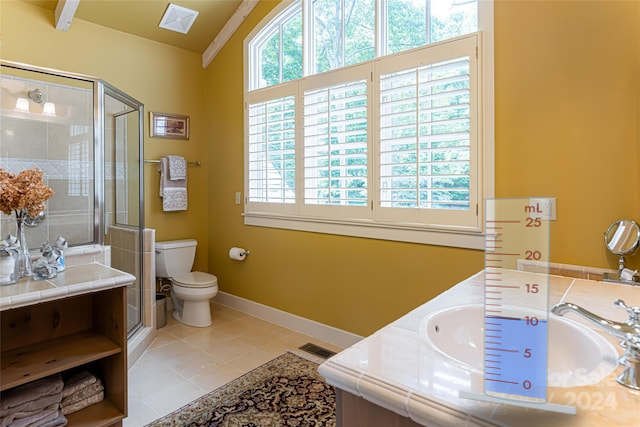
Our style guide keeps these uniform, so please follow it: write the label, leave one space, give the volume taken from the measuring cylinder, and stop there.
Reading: 10 mL
